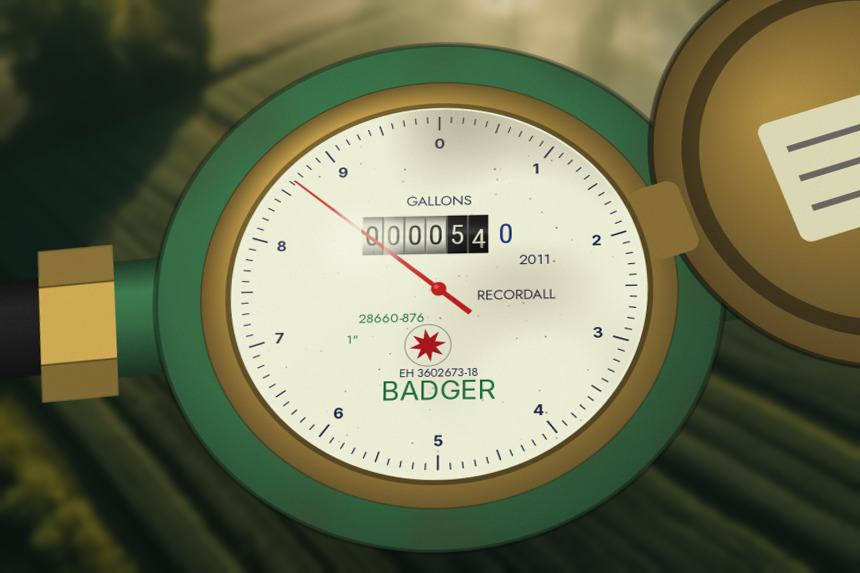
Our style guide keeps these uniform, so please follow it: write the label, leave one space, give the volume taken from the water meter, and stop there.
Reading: 538.6 gal
